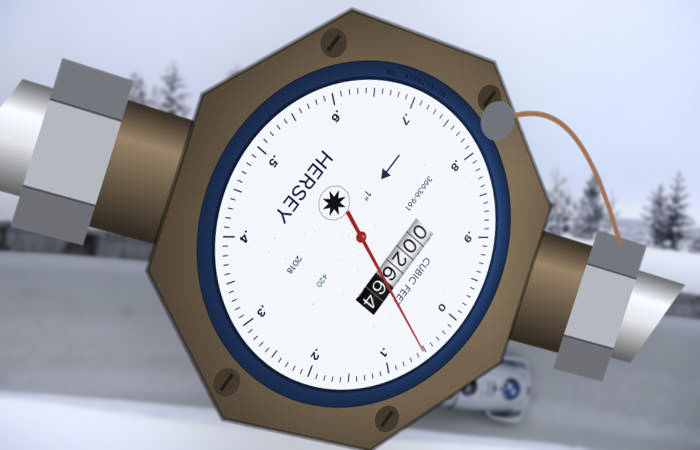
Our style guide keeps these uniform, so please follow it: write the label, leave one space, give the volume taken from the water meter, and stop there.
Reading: 2664.05 ft³
